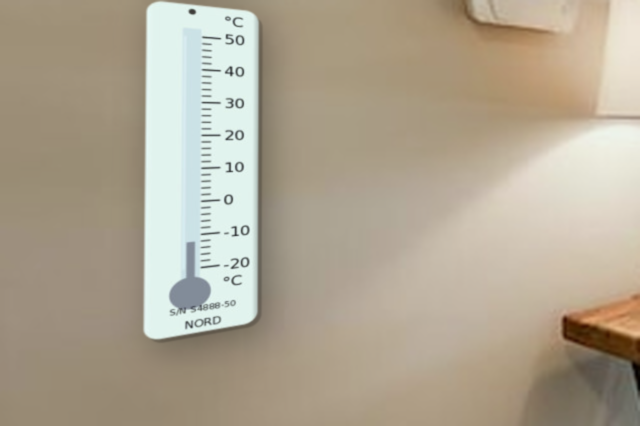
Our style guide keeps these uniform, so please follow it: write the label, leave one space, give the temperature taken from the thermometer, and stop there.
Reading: -12 °C
